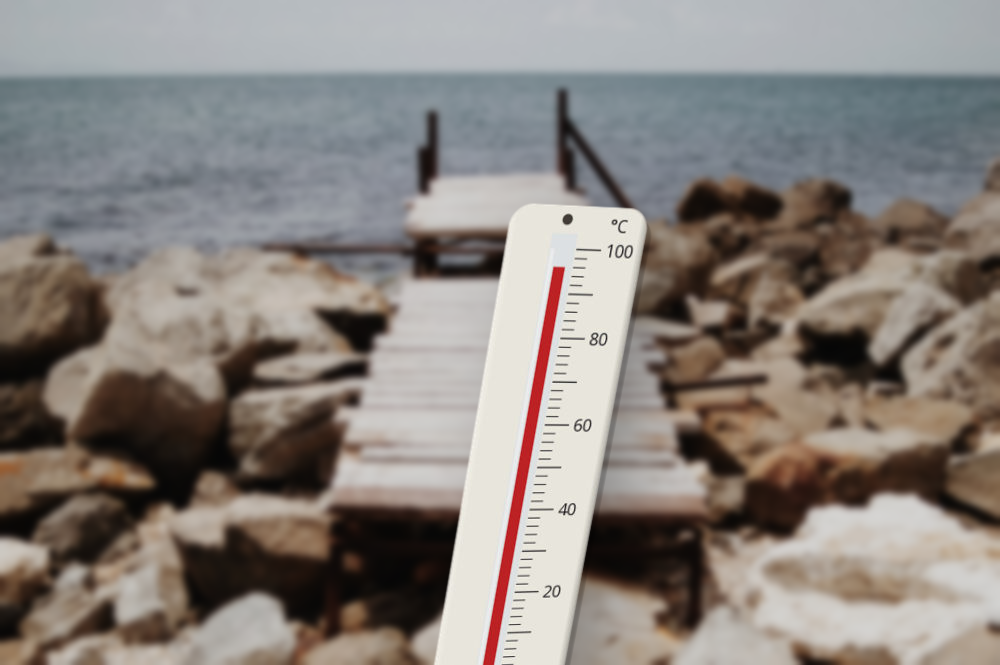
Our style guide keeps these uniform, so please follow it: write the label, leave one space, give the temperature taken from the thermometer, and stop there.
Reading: 96 °C
